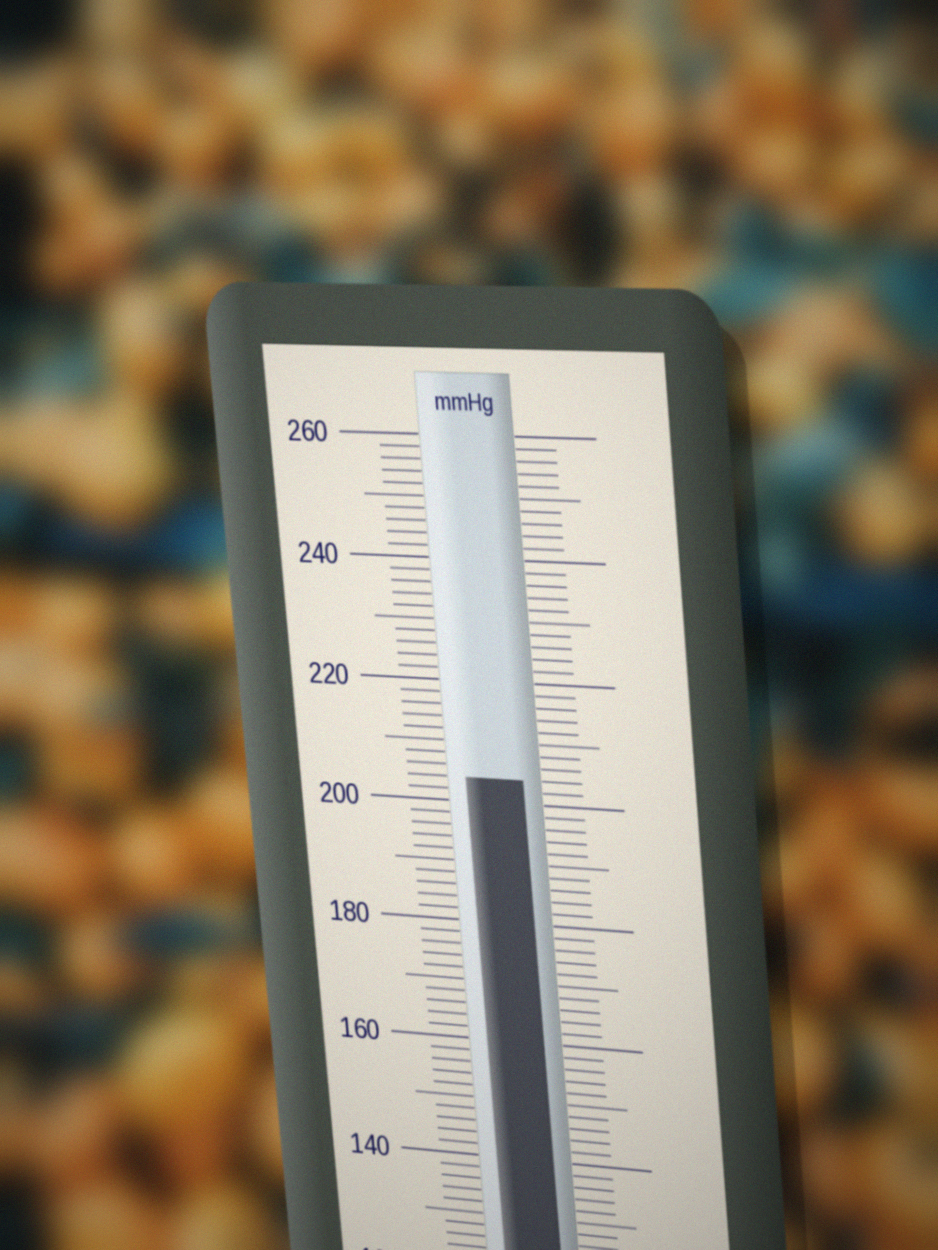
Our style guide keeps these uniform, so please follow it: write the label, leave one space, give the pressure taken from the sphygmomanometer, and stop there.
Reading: 204 mmHg
